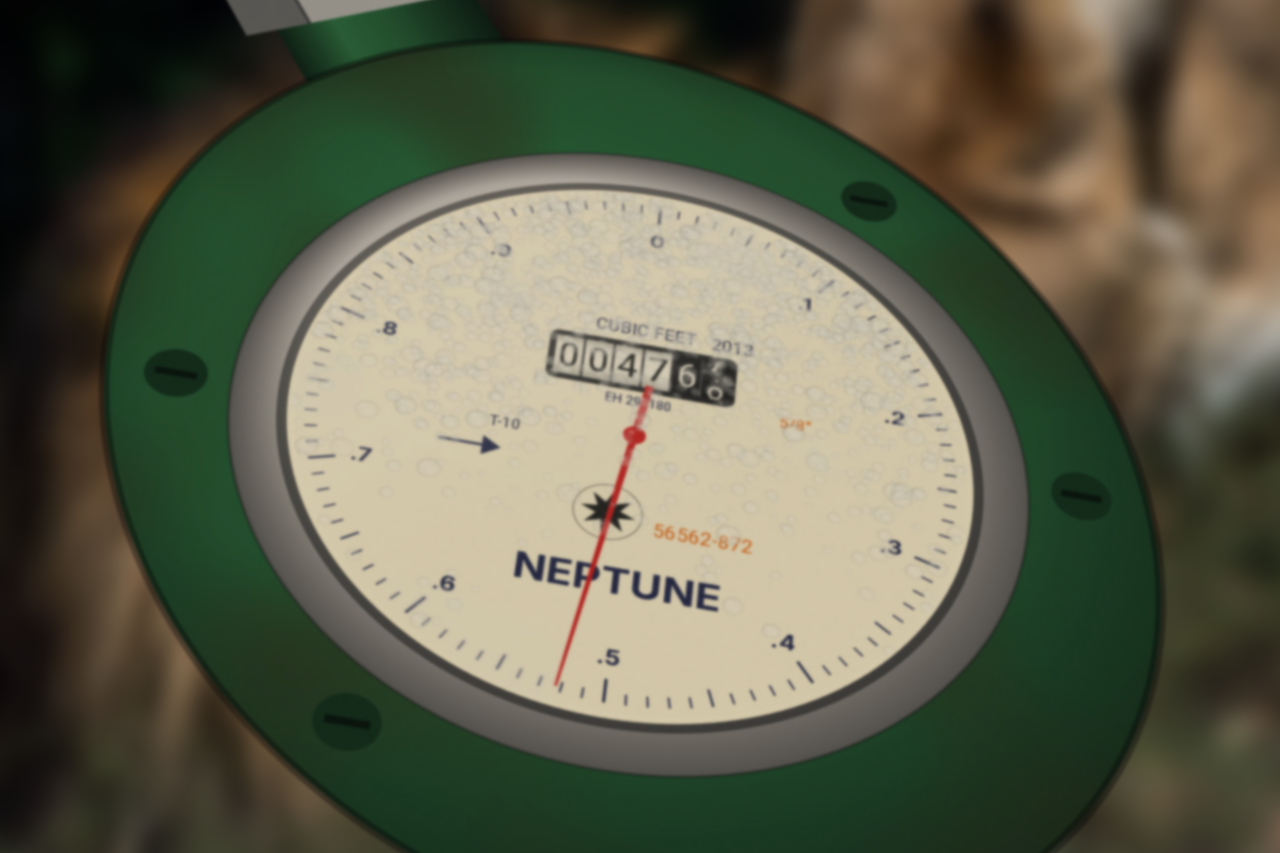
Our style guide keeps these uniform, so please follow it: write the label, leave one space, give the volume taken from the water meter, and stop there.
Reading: 4767.52 ft³
